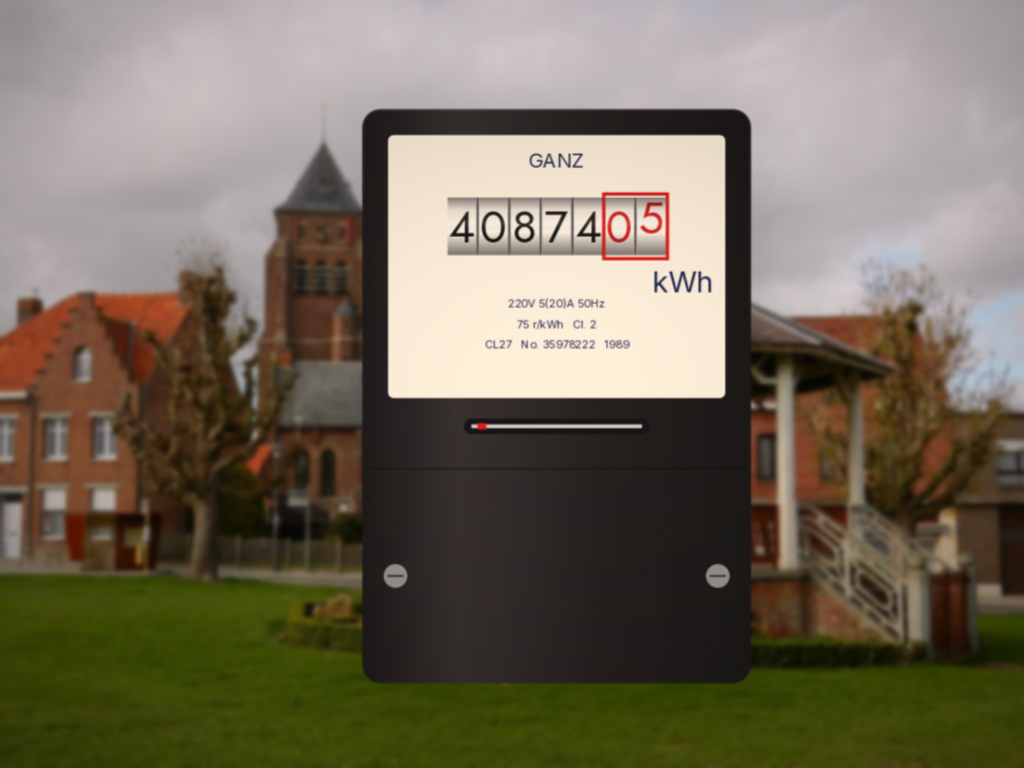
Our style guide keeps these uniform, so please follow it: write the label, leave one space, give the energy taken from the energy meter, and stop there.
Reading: 40874.05 kWh
